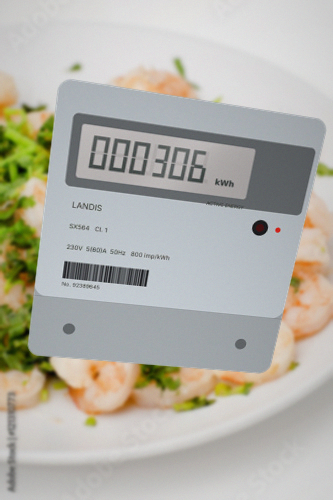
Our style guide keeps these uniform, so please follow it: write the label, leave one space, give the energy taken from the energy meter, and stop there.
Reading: 306 kWh
